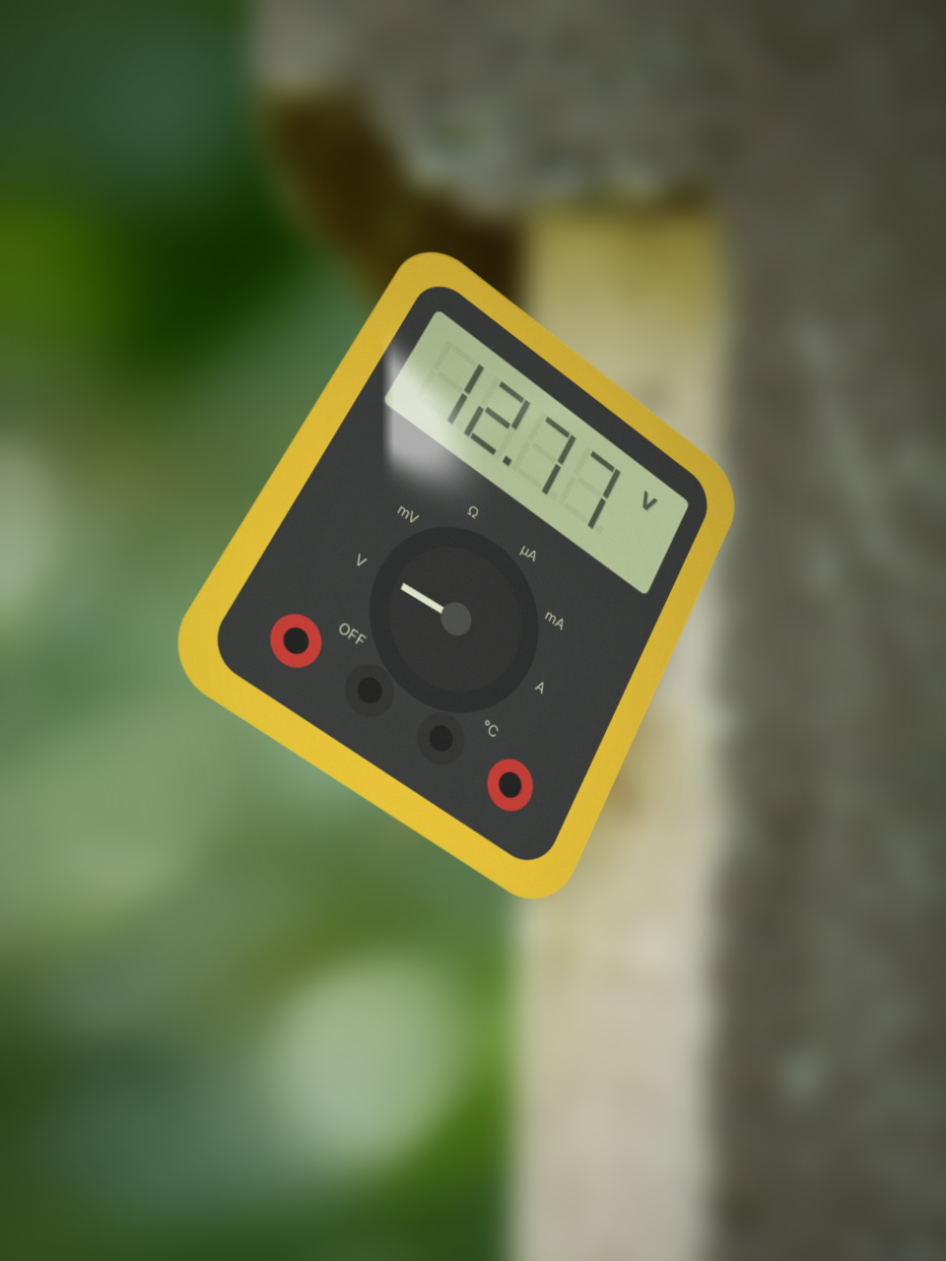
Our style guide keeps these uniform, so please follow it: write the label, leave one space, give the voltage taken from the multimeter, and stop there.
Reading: 12.77 V
